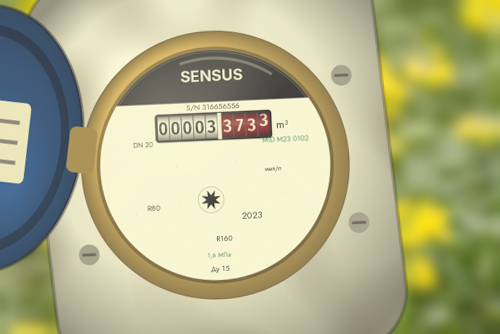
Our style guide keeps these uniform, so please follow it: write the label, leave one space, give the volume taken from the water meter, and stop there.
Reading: 3.3733 m³
